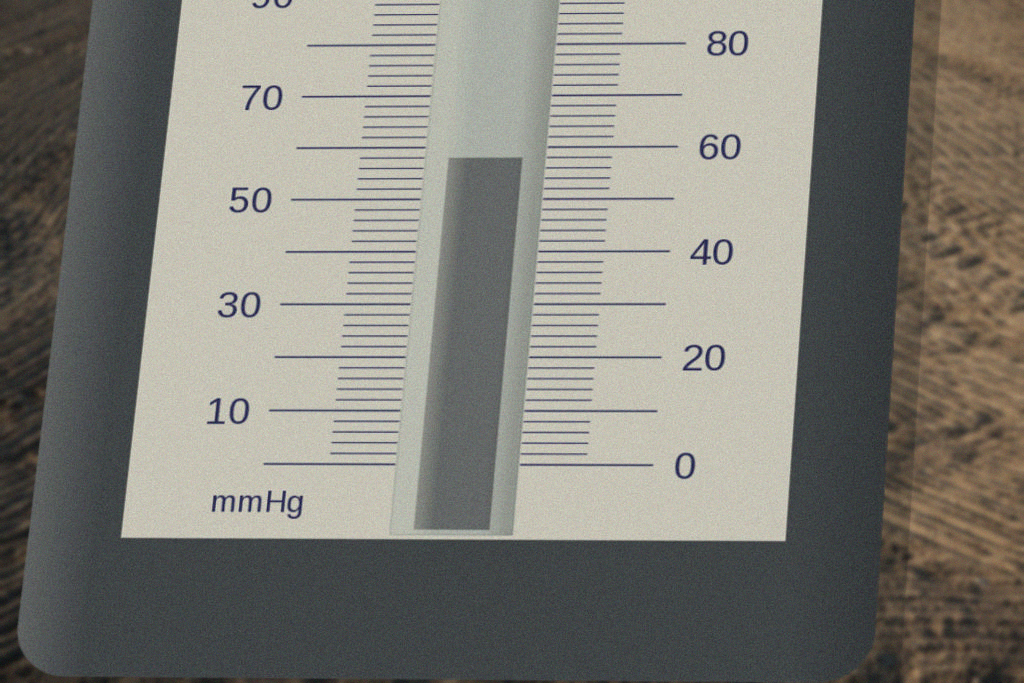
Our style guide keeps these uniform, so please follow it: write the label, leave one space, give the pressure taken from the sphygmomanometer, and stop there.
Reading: 58 mmHg
